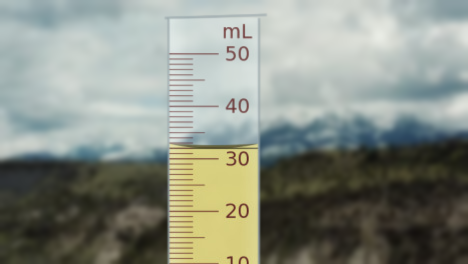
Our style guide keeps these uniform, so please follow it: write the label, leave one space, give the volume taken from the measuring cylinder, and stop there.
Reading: 32 mL
